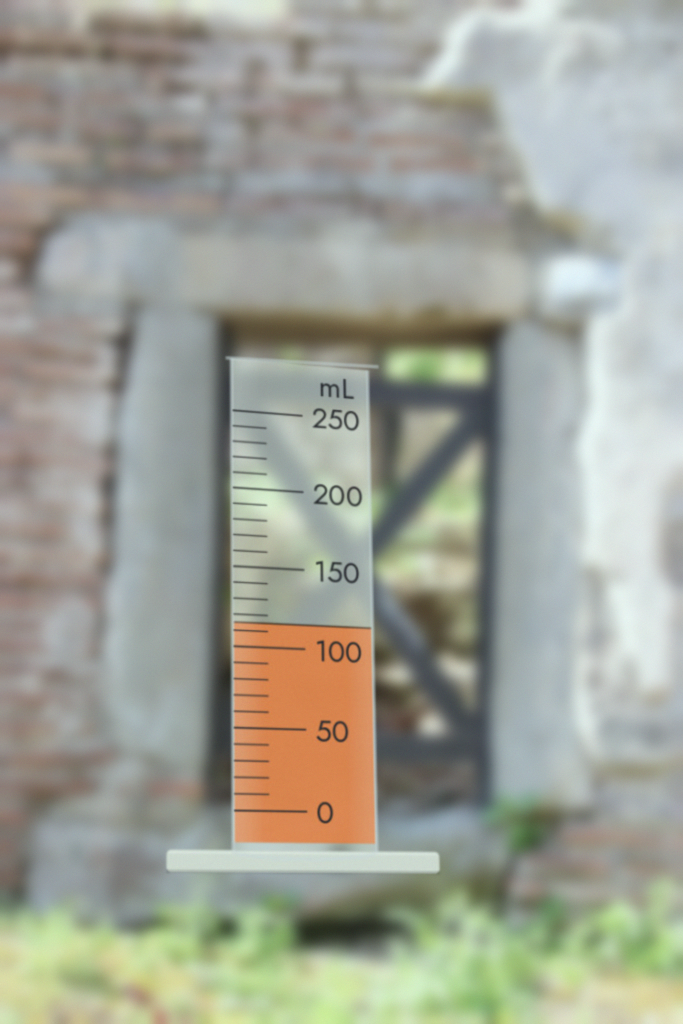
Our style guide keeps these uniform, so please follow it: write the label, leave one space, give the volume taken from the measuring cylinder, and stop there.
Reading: 115 mL
